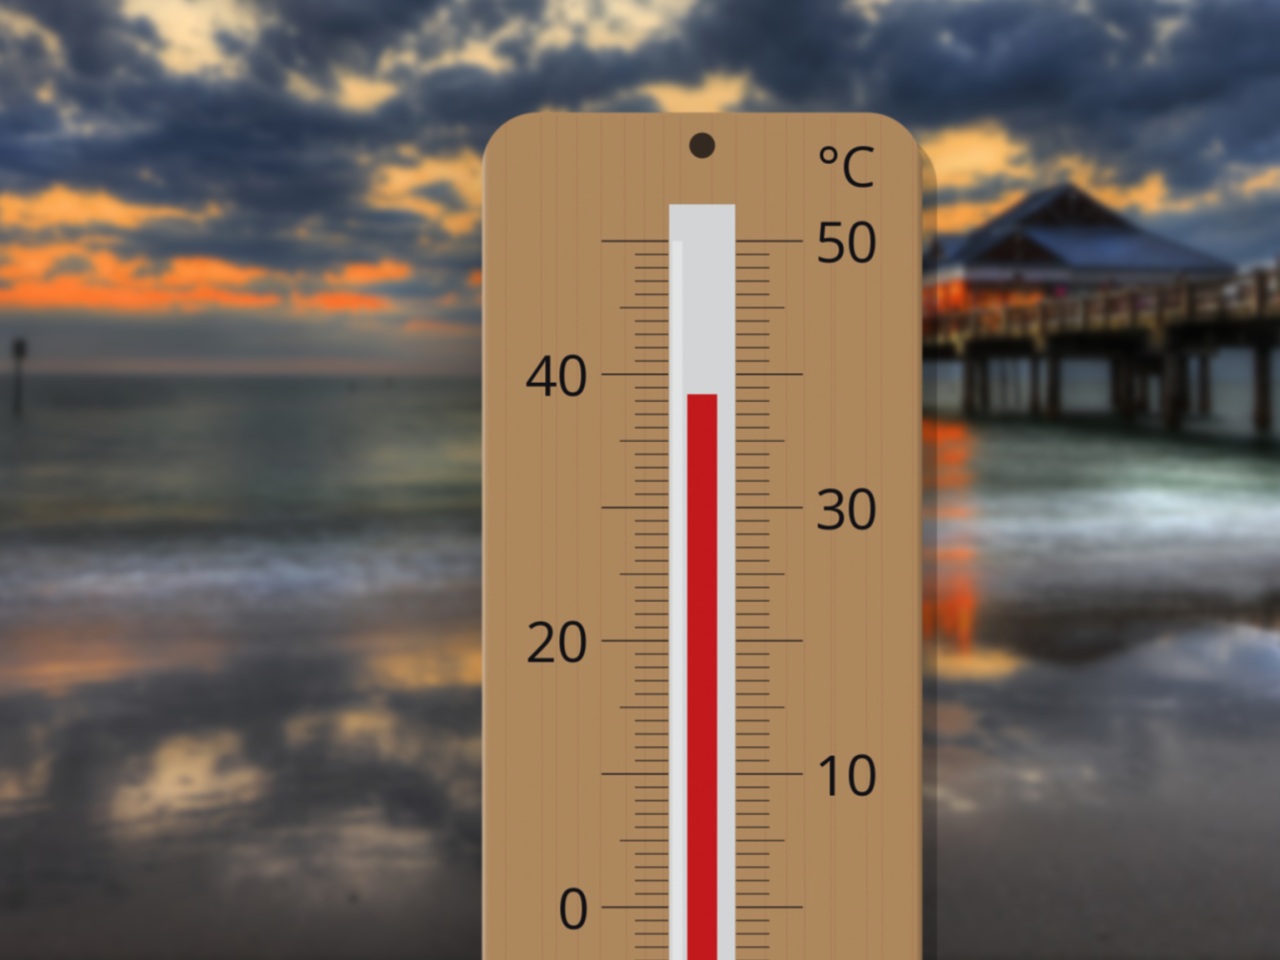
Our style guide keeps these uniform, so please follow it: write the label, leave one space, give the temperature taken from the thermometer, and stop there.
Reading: 38.5 °C
